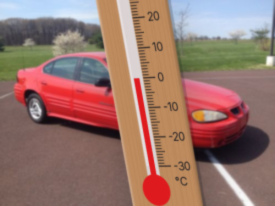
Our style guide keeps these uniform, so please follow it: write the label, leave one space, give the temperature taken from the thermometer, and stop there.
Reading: 0 °C
